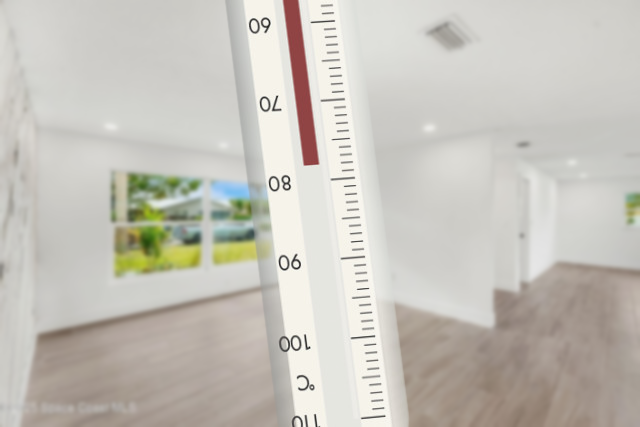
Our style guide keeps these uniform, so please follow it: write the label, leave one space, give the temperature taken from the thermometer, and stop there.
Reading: 78 °C
